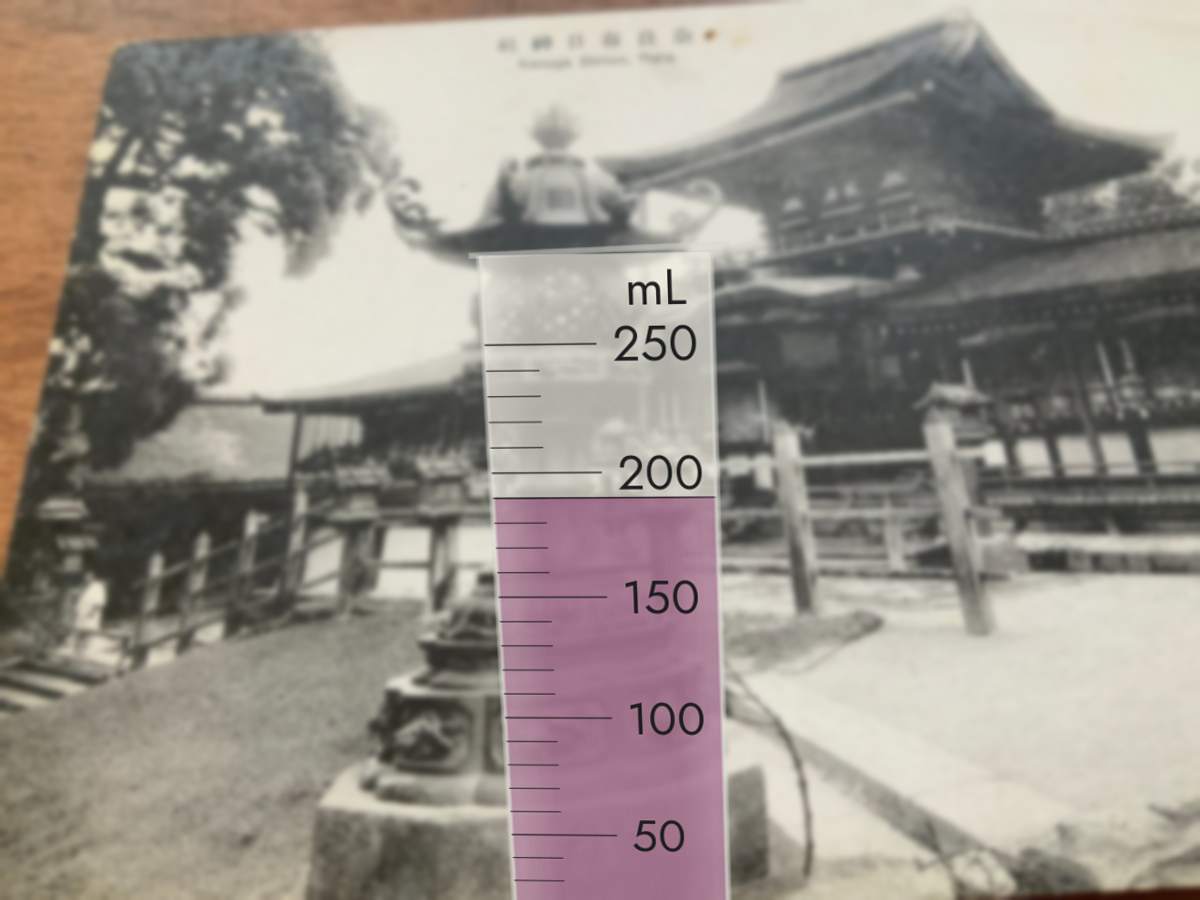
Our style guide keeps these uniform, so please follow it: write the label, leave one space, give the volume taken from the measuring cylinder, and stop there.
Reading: 190 mL
